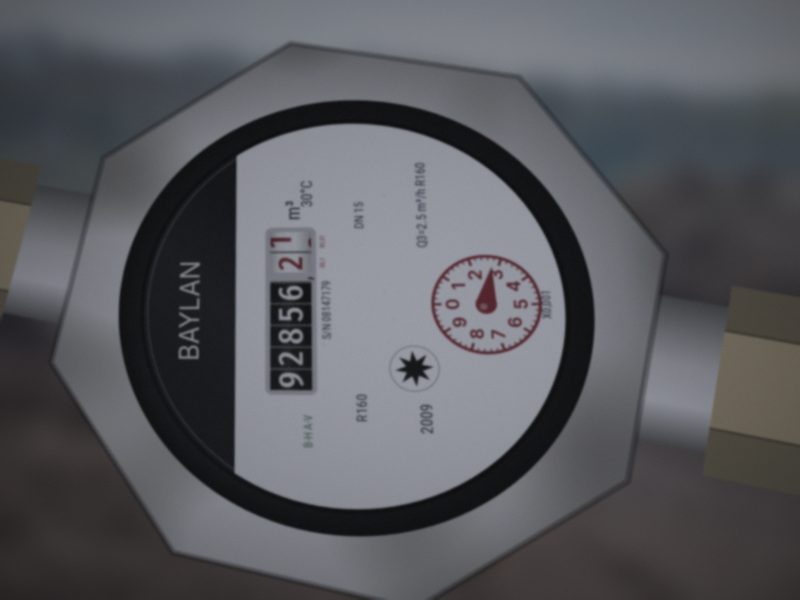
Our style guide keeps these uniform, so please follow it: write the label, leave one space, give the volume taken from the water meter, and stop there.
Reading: 92856.212 m³
